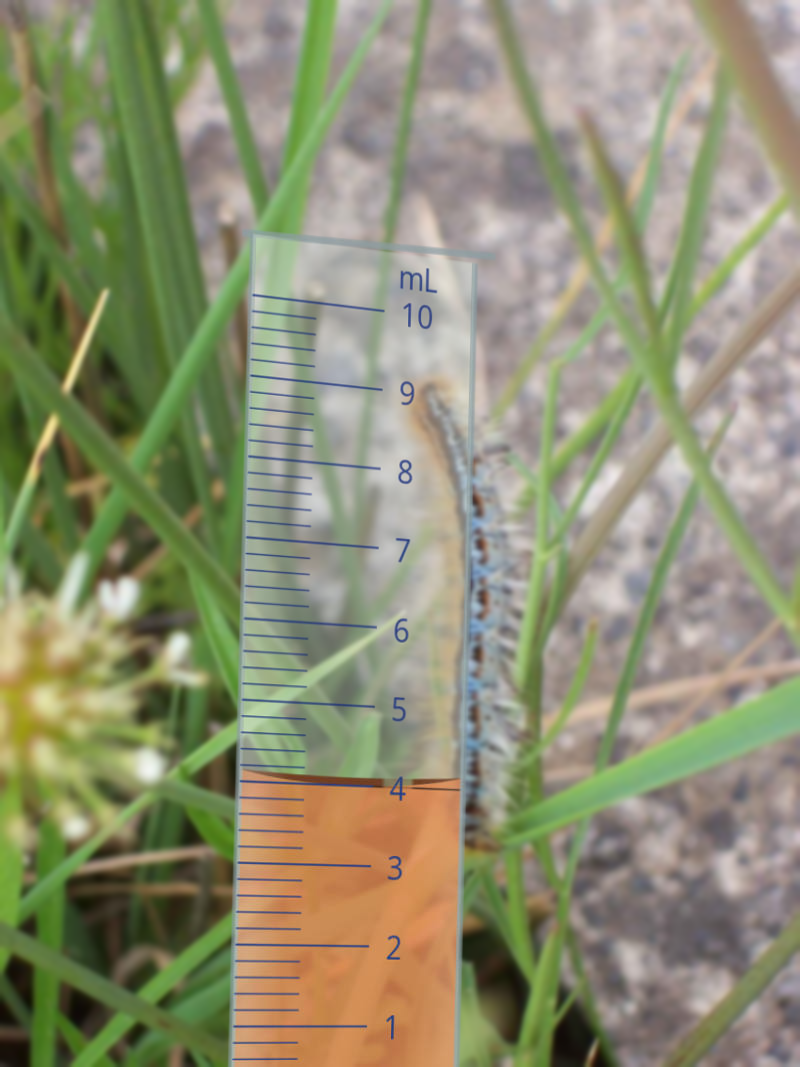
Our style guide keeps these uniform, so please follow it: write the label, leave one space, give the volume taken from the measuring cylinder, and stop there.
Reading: 4 mL
